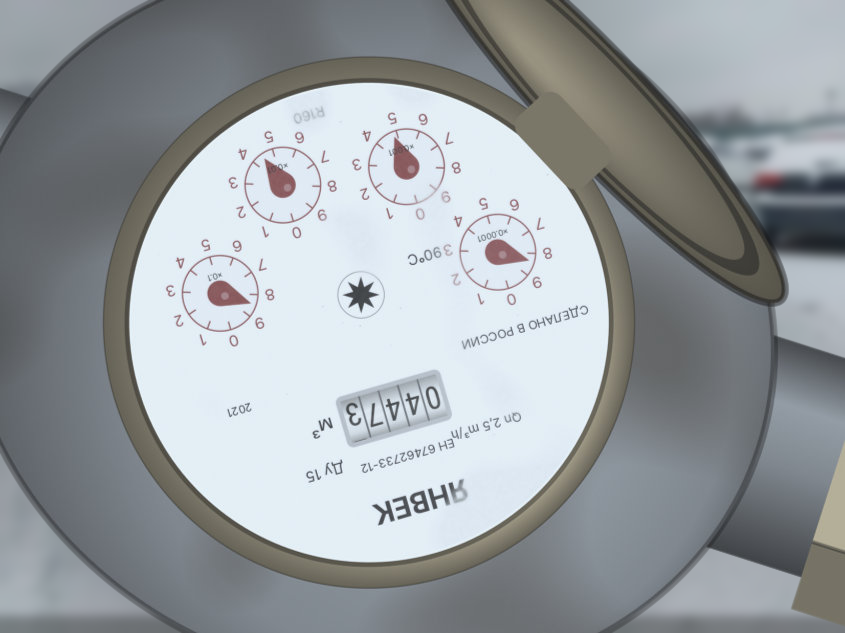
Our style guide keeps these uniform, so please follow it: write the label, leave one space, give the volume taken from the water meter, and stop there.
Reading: 4472.8448 m³
